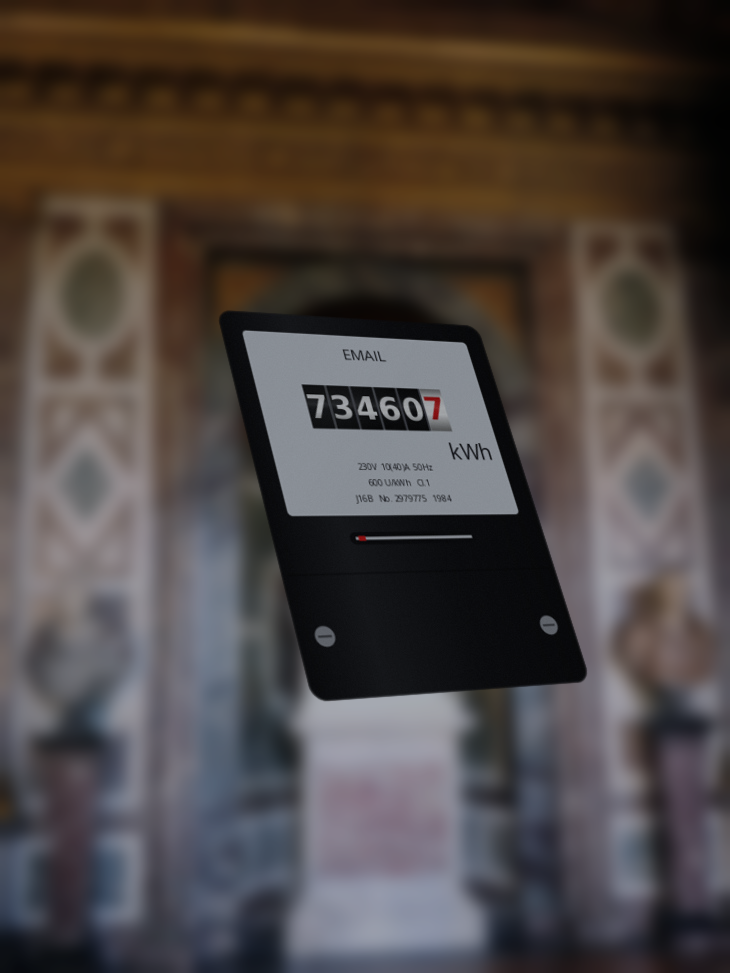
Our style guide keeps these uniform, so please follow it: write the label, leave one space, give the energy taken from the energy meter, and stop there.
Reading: 73460.7 kWh
